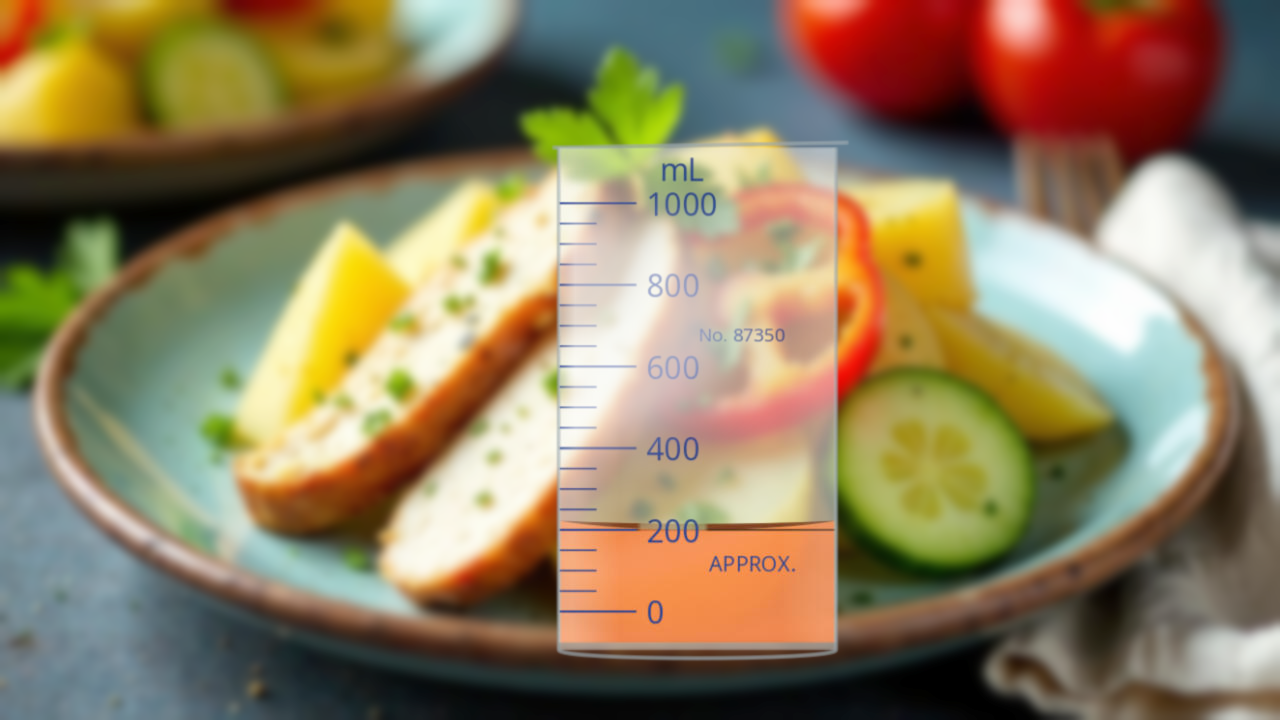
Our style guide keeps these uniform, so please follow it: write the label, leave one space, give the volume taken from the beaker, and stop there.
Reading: 200 mL
